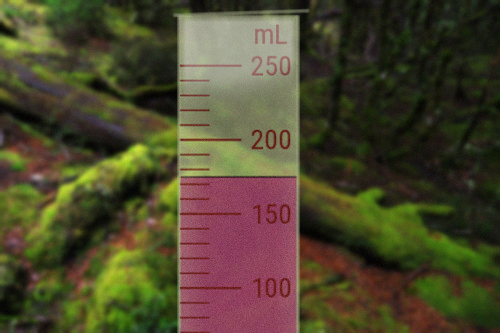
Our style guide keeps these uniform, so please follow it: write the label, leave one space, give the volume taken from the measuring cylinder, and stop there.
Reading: 175 mL
